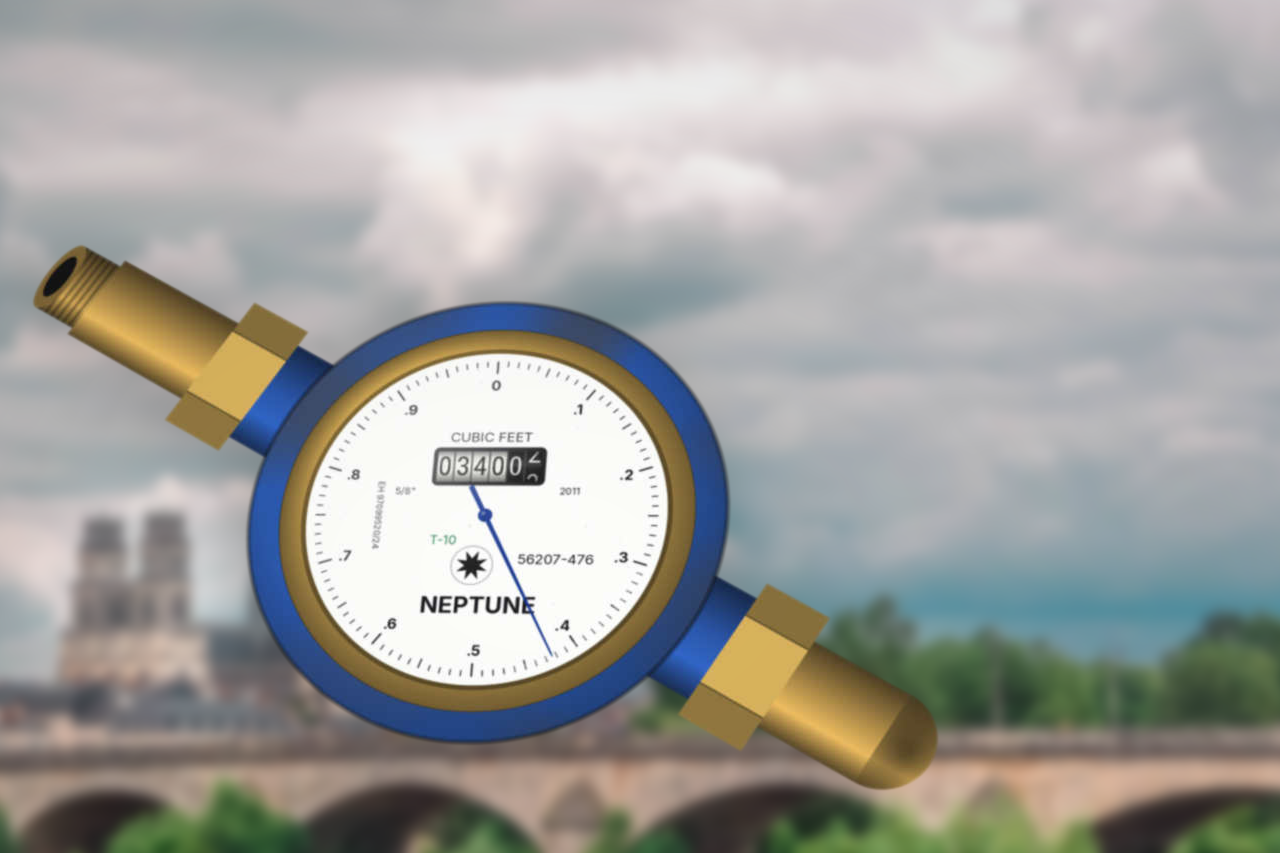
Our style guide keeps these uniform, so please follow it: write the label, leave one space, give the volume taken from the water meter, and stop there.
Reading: 34002.42 ft³
